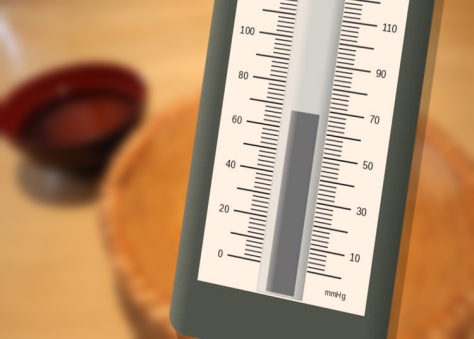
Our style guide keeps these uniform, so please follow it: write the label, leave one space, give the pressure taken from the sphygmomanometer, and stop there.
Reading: 68 mmHg
